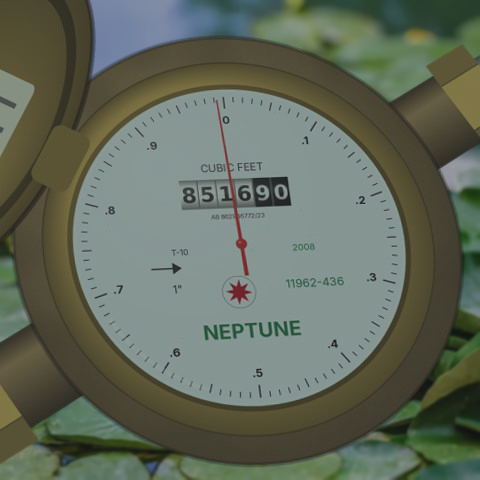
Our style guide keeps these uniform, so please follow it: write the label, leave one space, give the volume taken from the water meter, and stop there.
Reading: 851689.99 ft³
